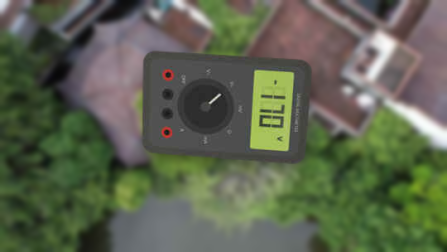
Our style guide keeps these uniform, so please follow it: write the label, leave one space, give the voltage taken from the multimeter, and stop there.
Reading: -170 V
